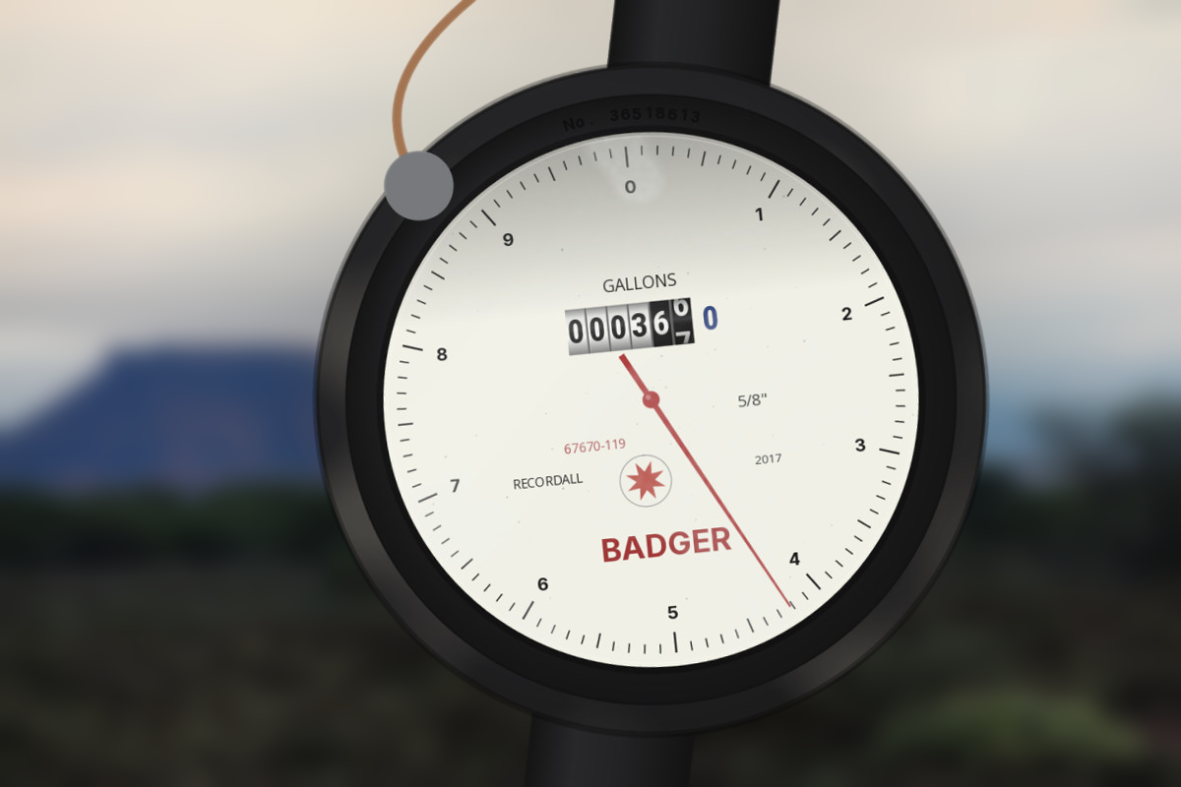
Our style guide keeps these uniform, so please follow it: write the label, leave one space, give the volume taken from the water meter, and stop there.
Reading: 3664.2 gal
